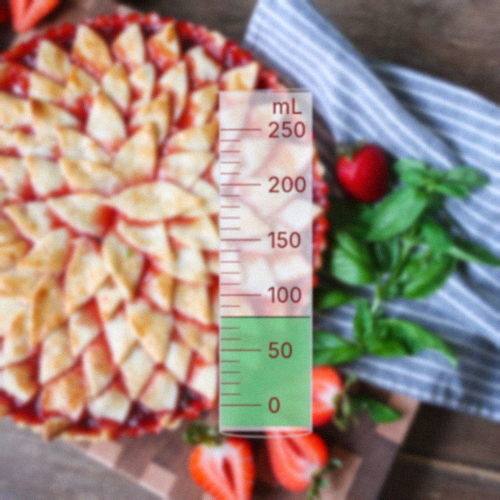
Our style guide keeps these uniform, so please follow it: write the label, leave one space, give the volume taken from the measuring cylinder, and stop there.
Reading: 80 mL
